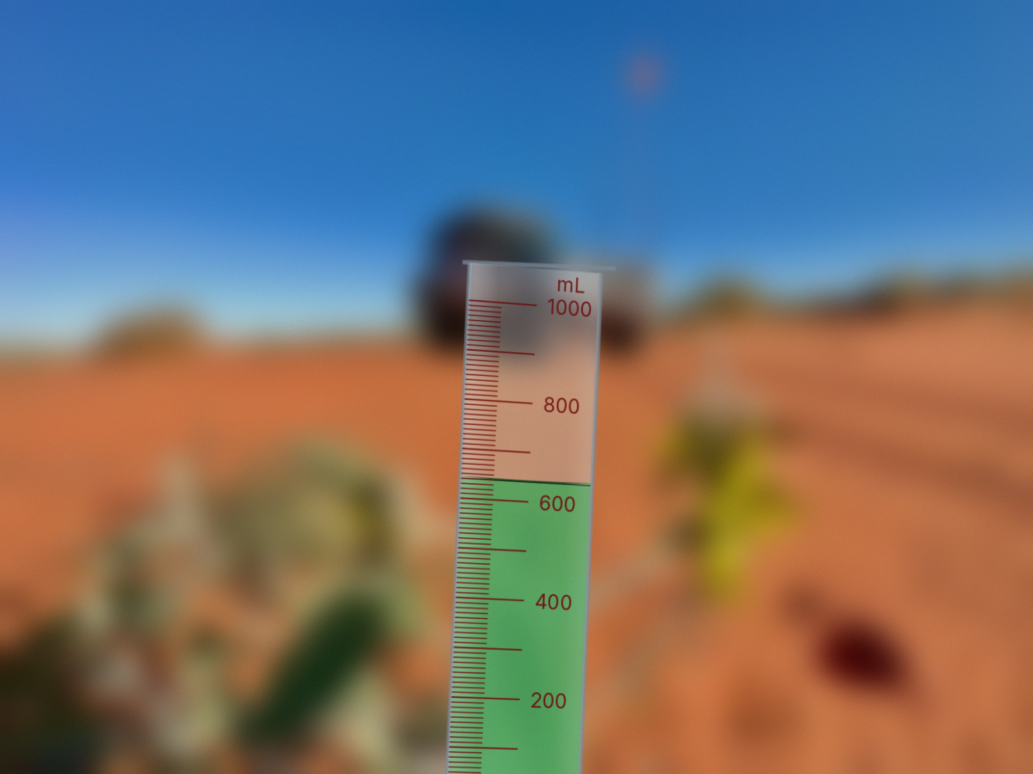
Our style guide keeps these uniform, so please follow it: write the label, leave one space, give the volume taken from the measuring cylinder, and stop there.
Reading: 640 mL
